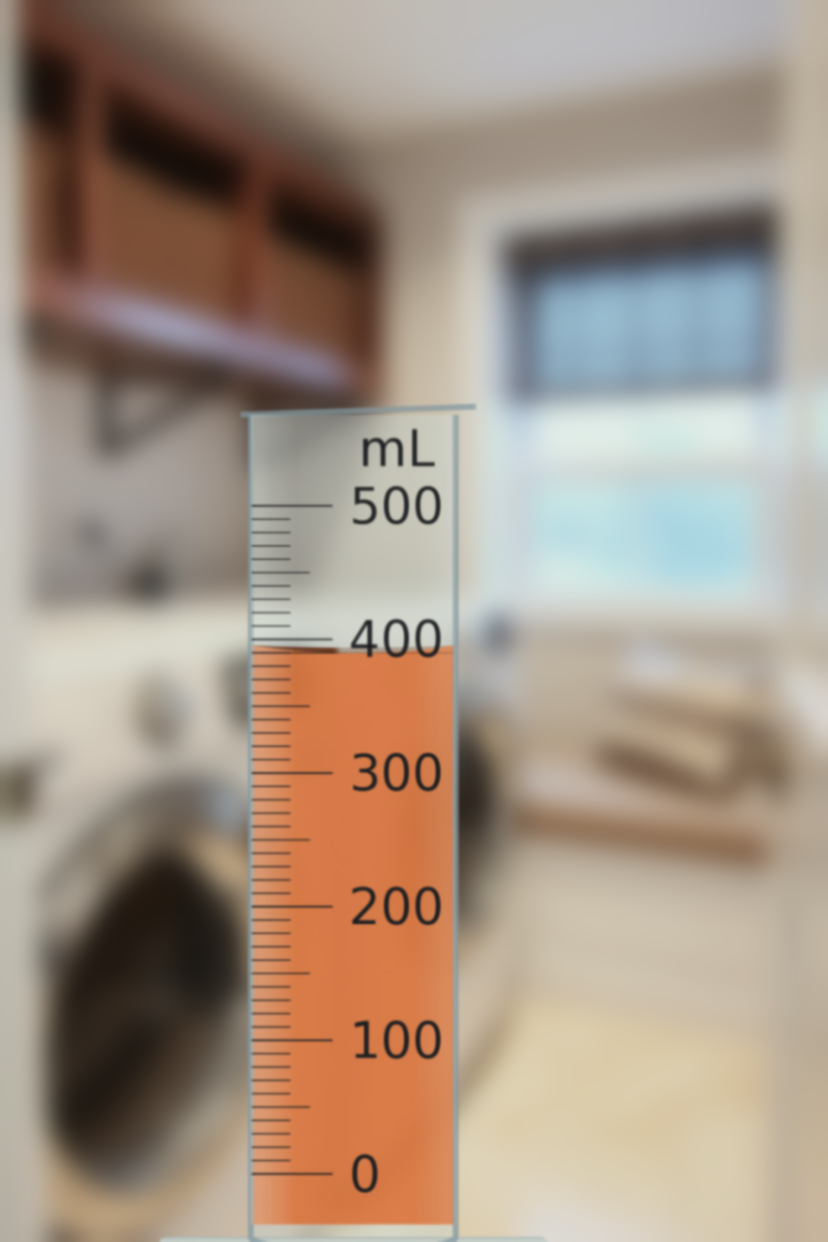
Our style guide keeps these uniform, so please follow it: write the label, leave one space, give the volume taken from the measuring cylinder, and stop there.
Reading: 390 mL
